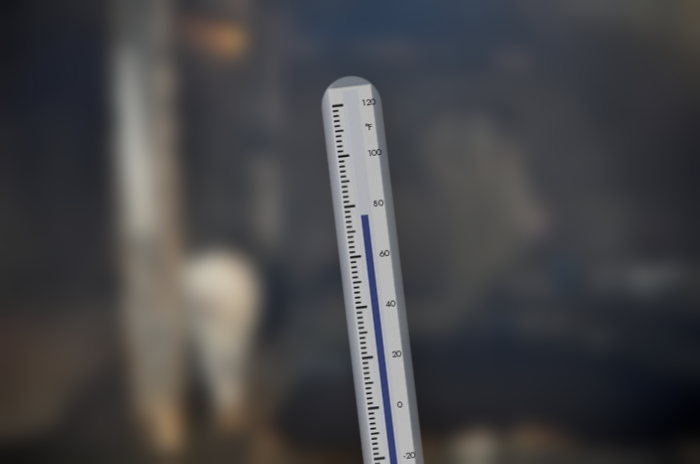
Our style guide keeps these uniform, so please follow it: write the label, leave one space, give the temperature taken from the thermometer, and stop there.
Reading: 76 °F
